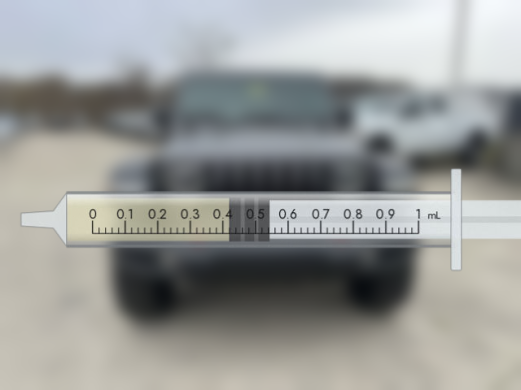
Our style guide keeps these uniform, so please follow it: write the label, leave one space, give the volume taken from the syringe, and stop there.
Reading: 0.42 mL
